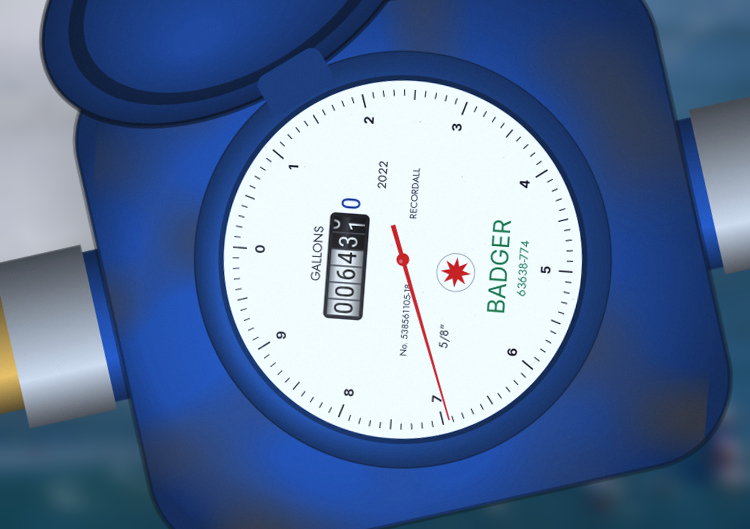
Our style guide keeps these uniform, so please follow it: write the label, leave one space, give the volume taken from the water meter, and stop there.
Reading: 64306.9 gal
